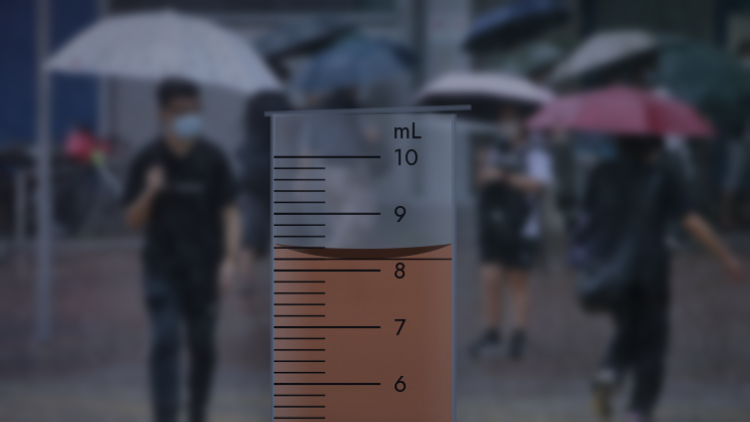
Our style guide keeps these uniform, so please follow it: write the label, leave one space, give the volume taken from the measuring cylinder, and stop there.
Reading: 8.2 mL
